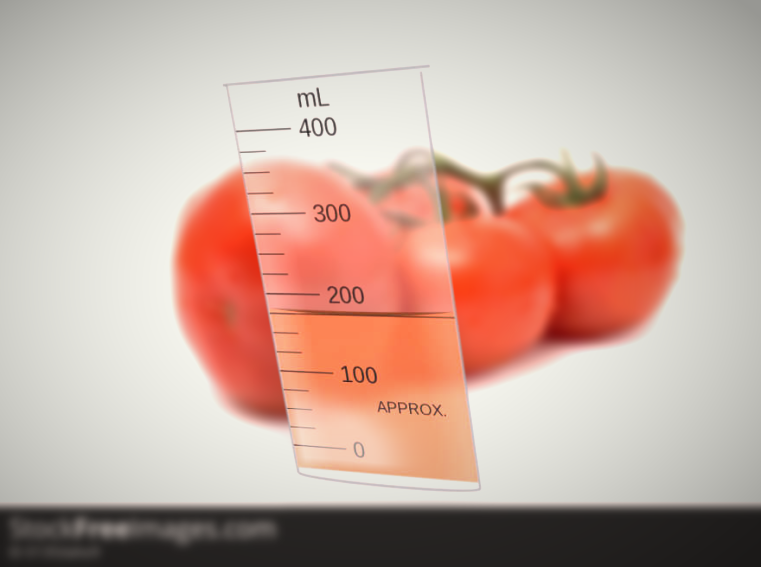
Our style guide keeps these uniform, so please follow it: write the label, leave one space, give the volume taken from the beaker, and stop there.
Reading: 175 mL
